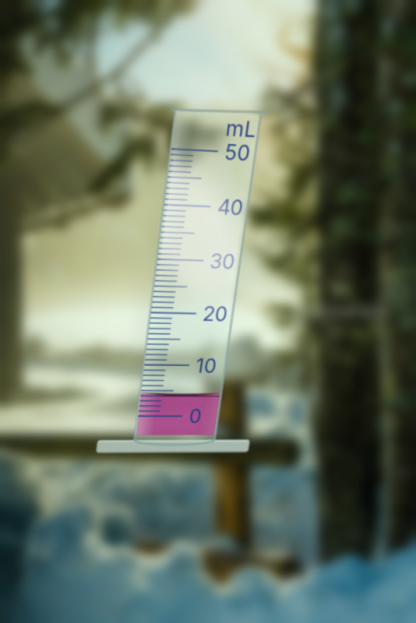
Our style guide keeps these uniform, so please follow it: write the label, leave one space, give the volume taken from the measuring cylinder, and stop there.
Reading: 4 mL
